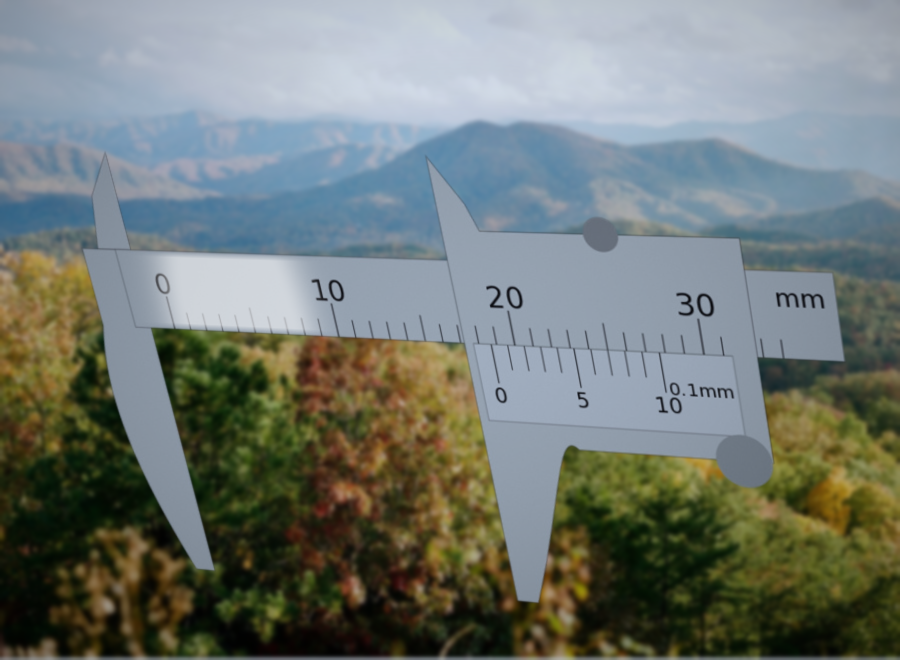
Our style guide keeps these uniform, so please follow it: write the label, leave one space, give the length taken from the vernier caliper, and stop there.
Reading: 18.7 mm
